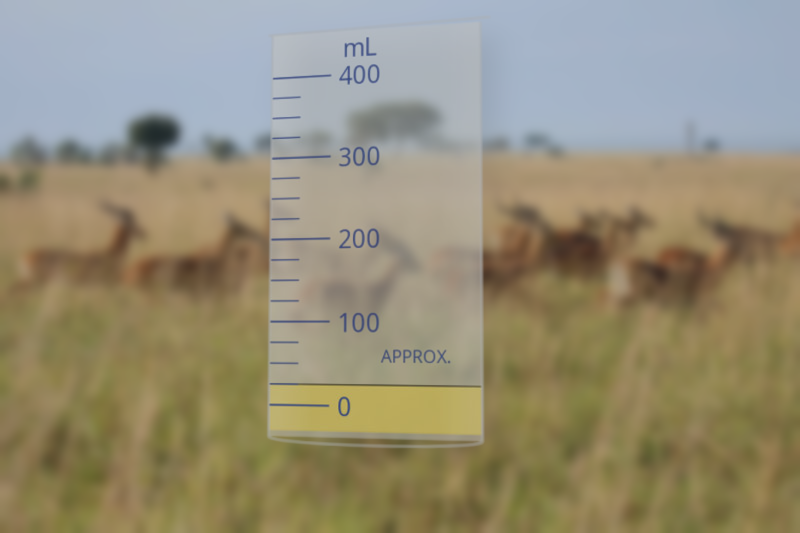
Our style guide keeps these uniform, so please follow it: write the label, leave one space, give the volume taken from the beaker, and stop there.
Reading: 25 mL
